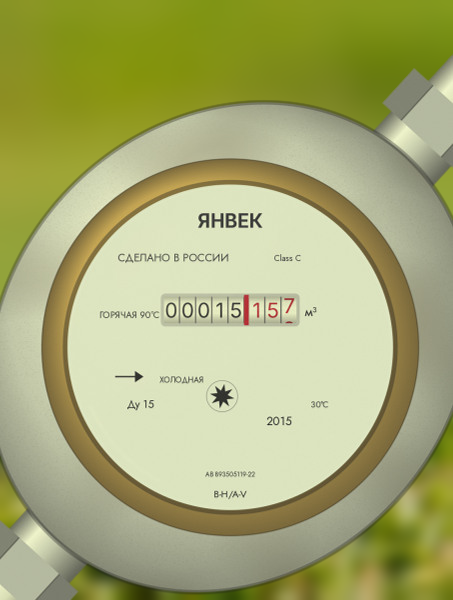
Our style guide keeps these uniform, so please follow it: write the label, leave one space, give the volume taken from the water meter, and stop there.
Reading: 15.157 m³
